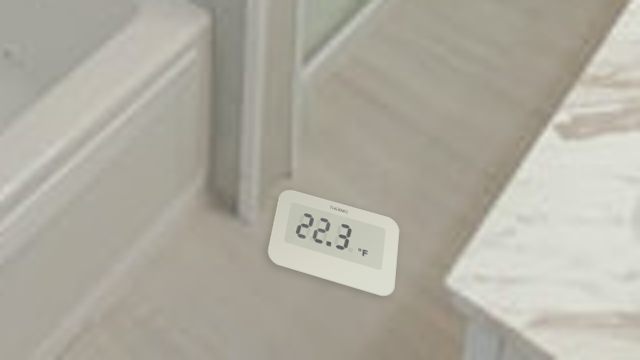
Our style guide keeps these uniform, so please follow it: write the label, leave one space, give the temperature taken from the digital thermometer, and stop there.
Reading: 22.3 °F
